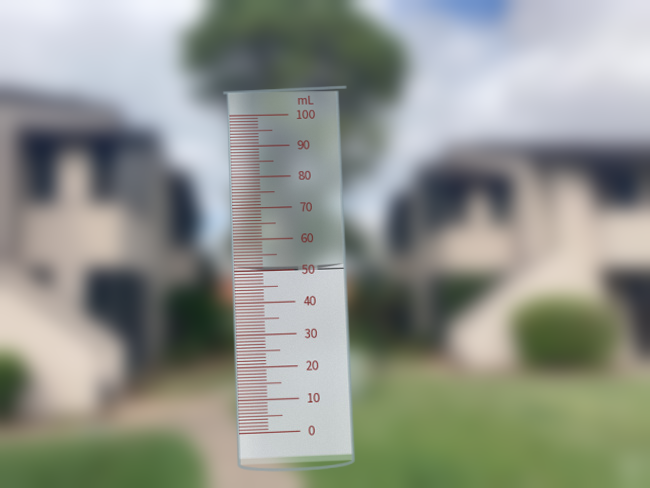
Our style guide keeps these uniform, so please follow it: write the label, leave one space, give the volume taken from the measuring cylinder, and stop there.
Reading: 50 mL
